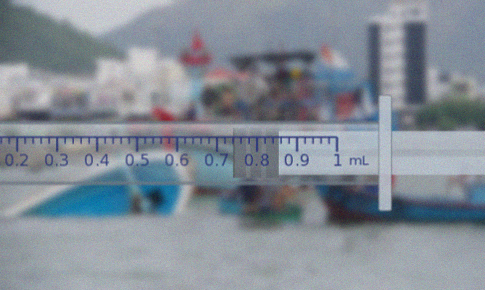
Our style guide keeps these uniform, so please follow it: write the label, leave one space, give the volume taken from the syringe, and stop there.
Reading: 0.74 mL
